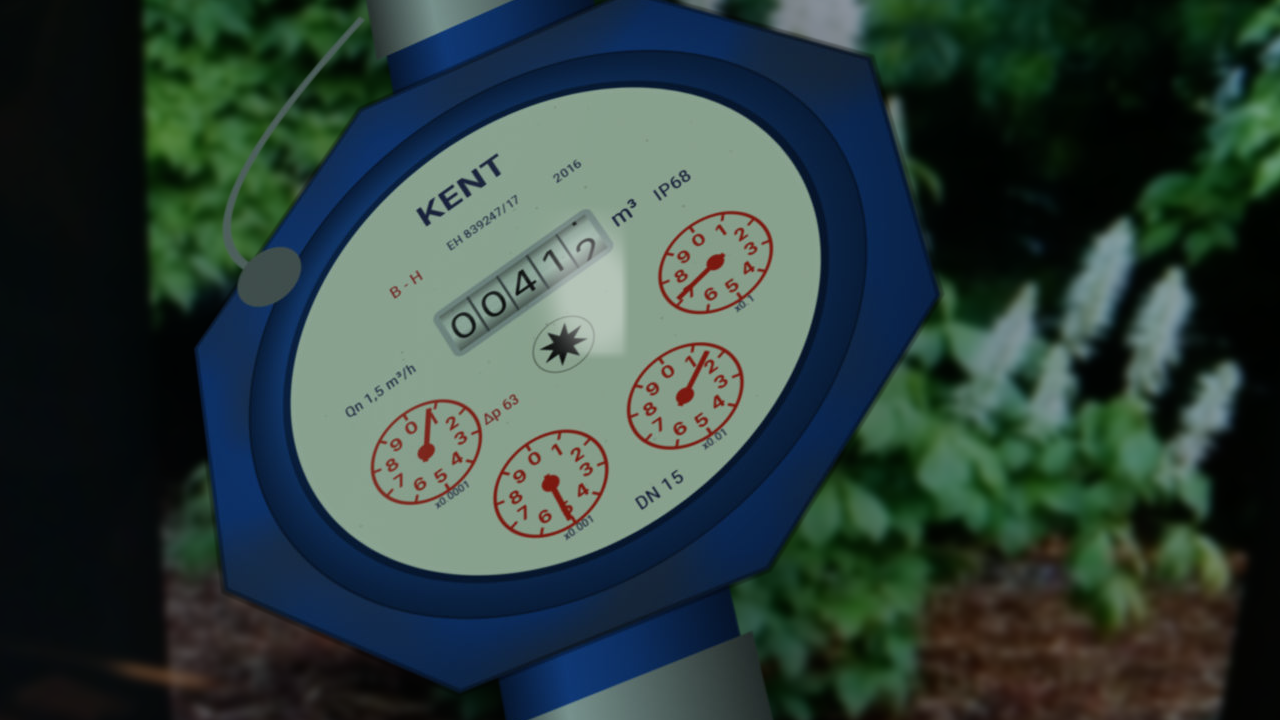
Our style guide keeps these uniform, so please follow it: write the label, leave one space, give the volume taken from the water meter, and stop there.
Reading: 411.7150 m³
